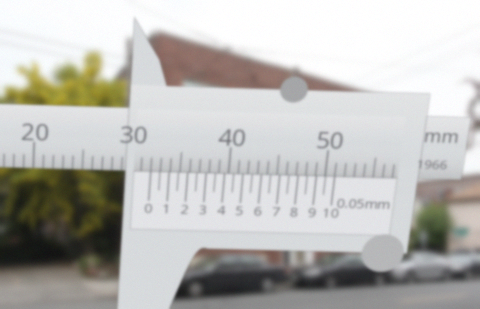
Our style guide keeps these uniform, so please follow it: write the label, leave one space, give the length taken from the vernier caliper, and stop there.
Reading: 32.0 mm
